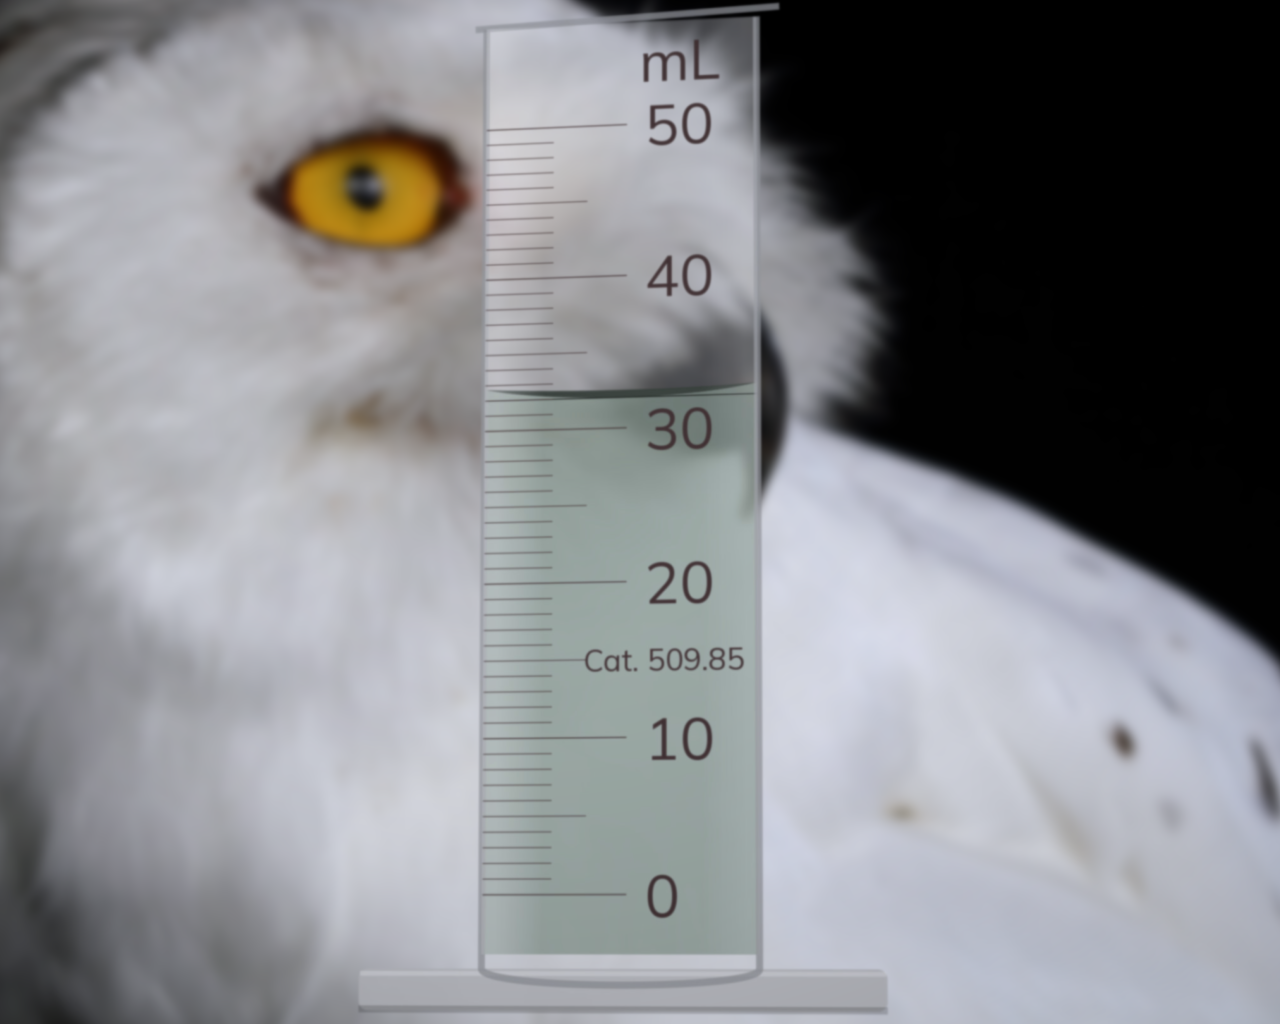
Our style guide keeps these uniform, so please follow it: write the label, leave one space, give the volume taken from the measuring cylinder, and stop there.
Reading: 32 mL
